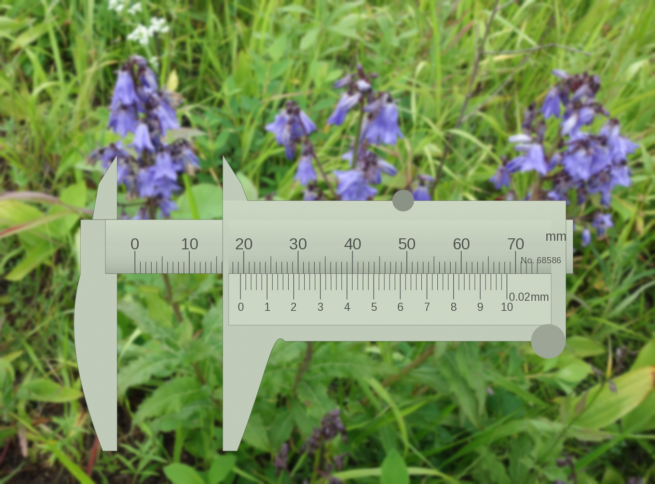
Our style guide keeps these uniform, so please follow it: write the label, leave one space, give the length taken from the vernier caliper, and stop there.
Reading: 19.4 mm
